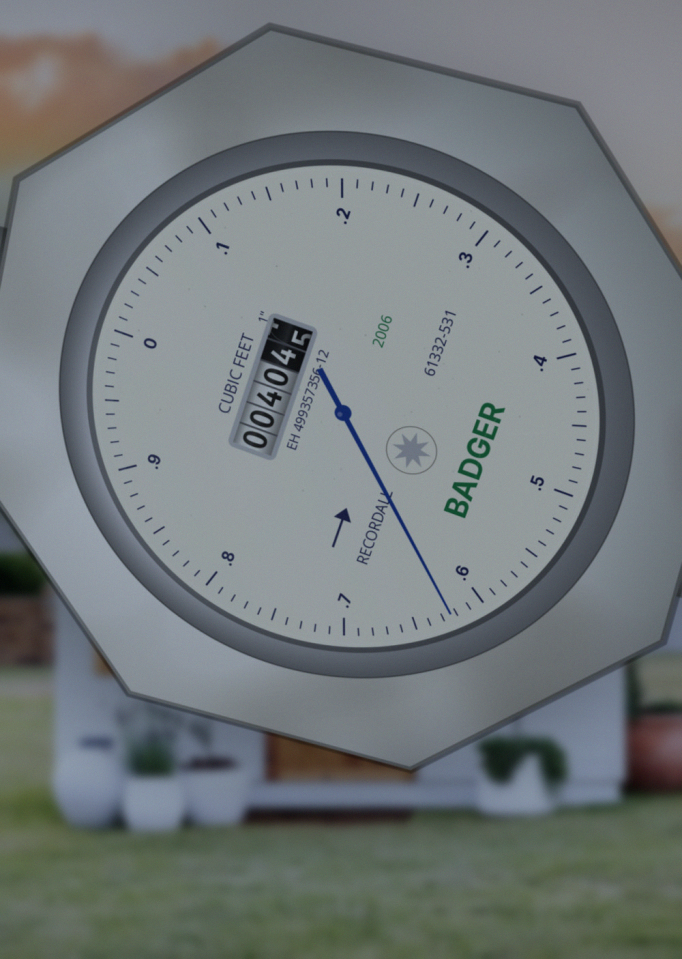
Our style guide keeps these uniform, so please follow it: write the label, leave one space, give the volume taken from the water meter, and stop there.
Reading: 4044.62 ft³
